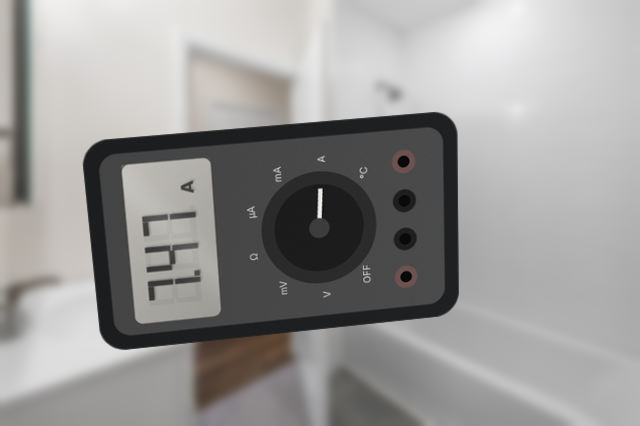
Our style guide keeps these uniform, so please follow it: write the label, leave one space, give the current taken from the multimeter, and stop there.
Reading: 7.47 A
